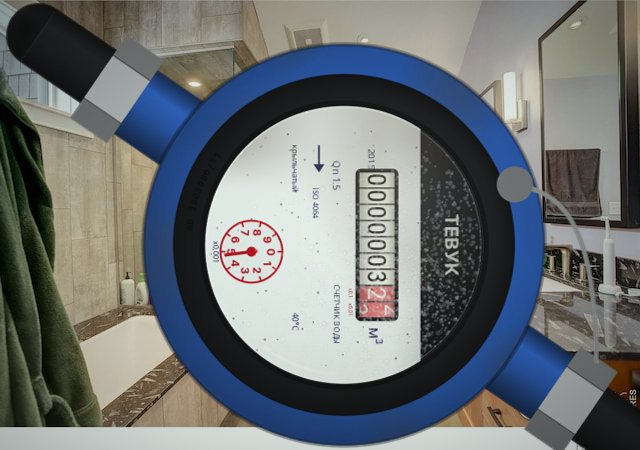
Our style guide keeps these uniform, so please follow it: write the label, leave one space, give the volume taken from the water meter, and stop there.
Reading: 3.224 m³
